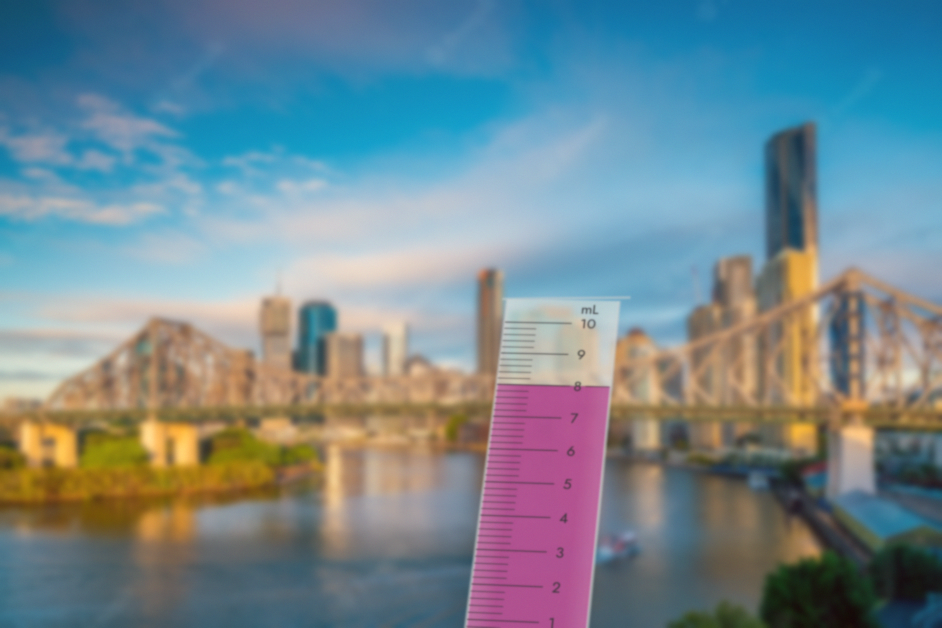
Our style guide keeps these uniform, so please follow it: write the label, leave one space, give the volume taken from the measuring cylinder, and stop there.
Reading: 8 mL
